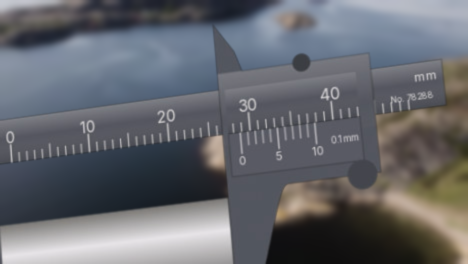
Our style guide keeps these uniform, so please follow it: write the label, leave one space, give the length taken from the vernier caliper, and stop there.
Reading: 28.8 mm
